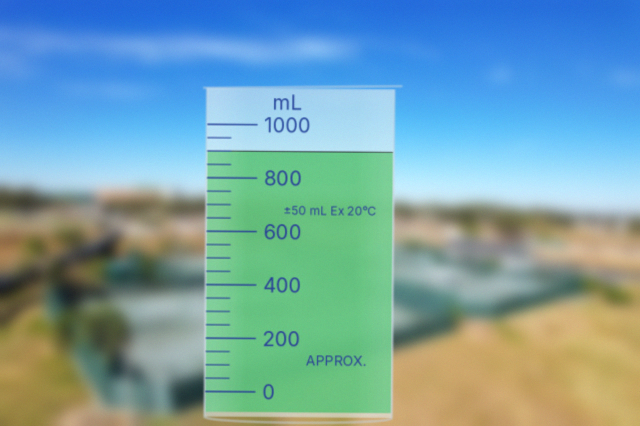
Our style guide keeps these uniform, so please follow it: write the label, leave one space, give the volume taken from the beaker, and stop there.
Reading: 900 mL
